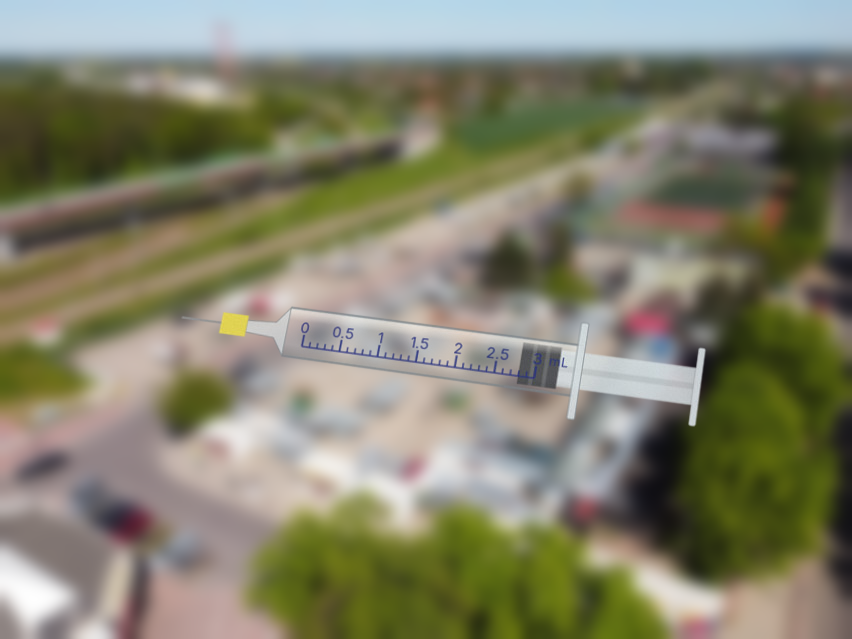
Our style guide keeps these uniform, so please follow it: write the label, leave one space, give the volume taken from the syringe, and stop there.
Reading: 2.8 mL
